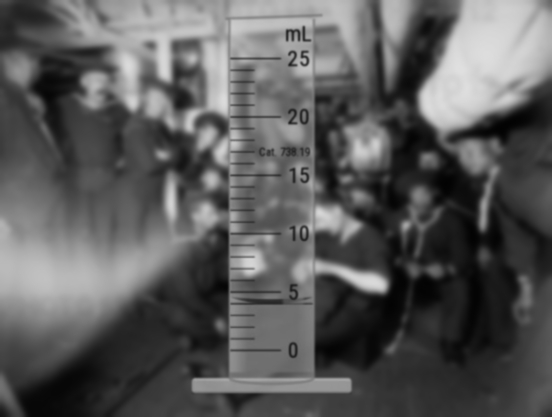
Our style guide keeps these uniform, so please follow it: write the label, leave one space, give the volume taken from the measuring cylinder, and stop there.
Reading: 4 mL
